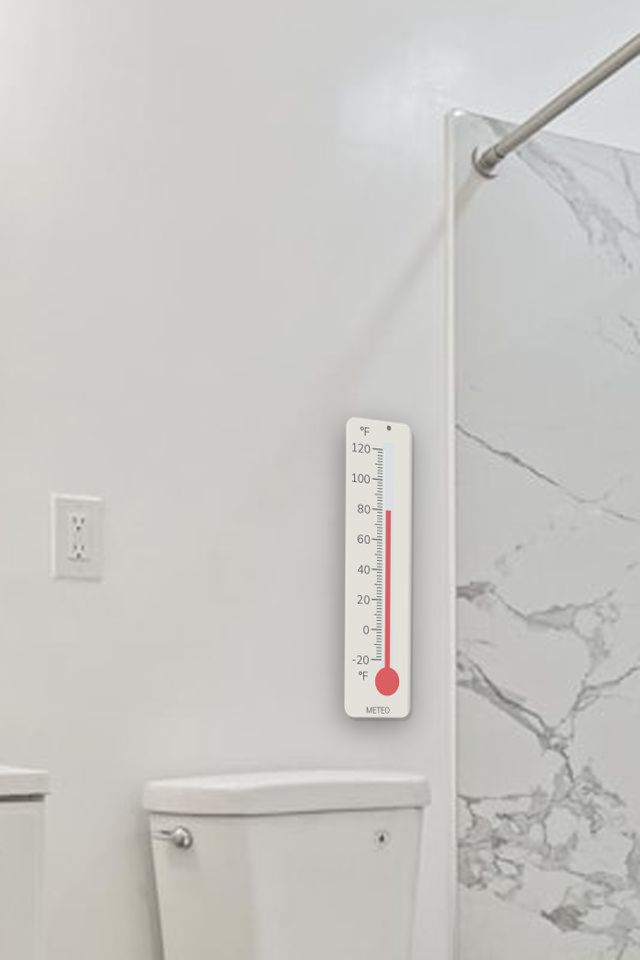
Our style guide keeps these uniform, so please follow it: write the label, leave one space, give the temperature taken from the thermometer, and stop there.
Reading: 80 °F
